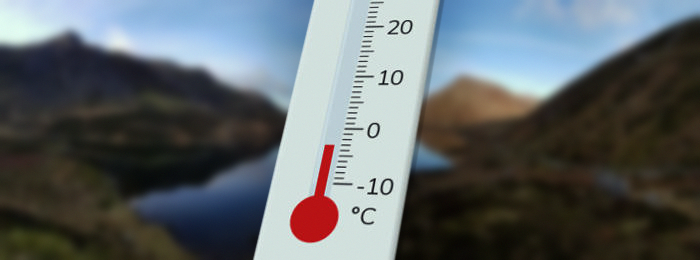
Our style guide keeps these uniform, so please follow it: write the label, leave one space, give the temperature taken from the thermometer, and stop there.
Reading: -3 °C
